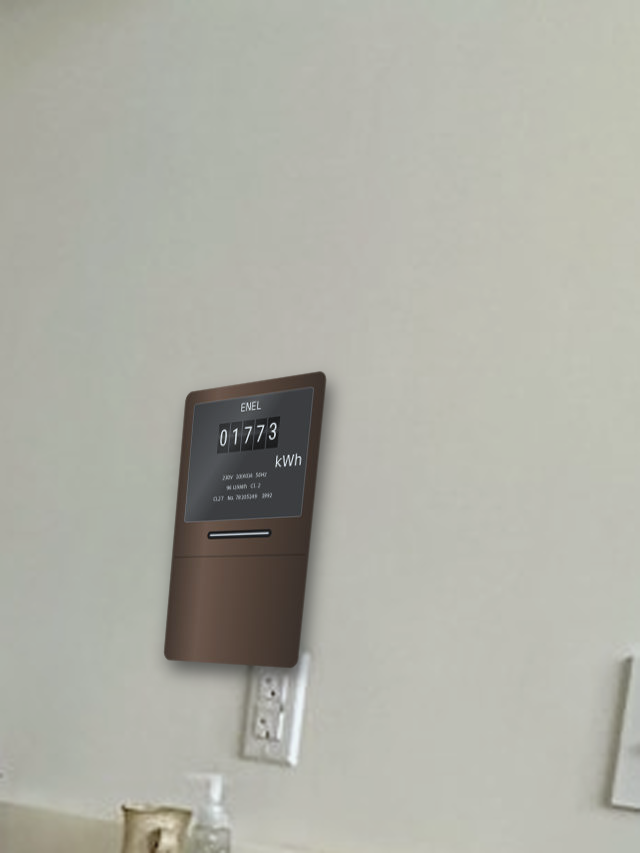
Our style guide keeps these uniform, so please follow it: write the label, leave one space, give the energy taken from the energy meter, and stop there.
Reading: 1773 kWh
